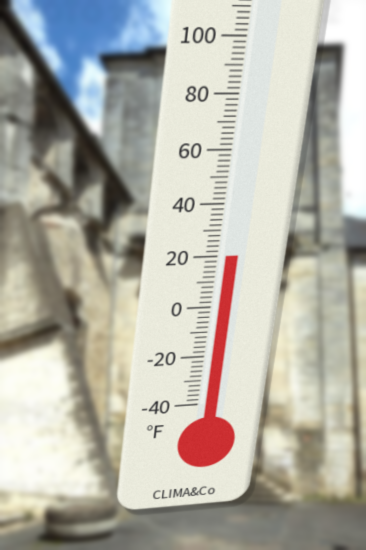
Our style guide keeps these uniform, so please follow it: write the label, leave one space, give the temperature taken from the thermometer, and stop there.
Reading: 20 °F
